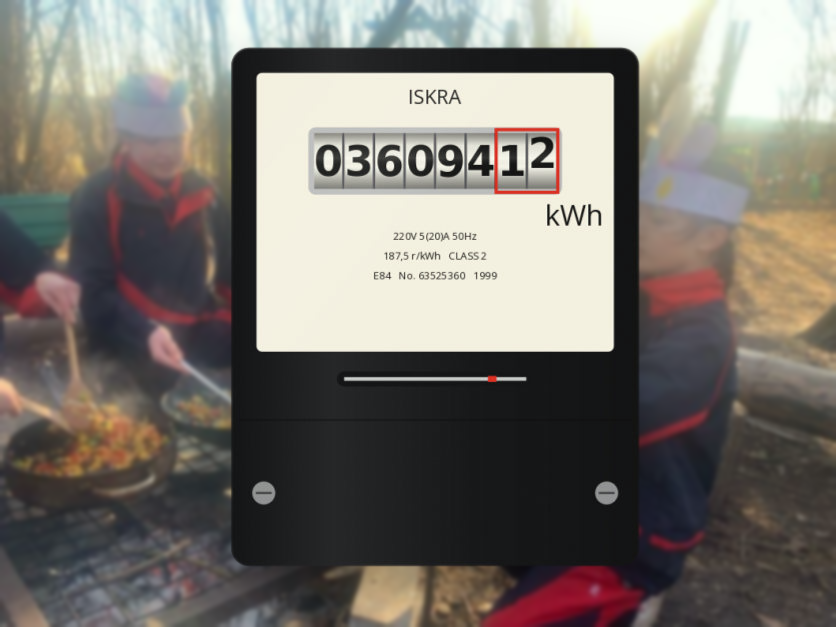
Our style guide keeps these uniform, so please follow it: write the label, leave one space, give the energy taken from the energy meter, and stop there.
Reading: 36094.12 kWh
